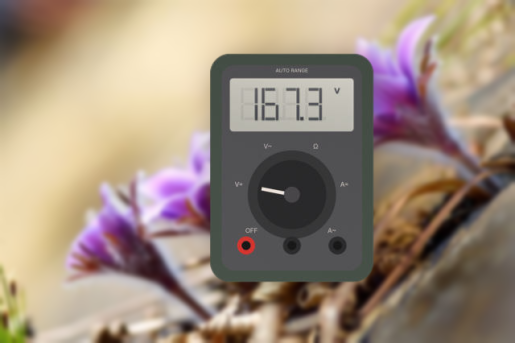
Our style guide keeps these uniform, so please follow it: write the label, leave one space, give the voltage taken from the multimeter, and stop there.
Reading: 167.3 V
